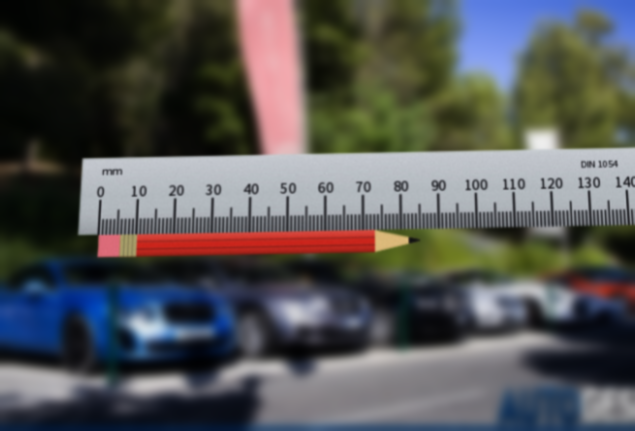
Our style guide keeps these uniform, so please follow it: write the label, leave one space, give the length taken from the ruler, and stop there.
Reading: 85 mm
